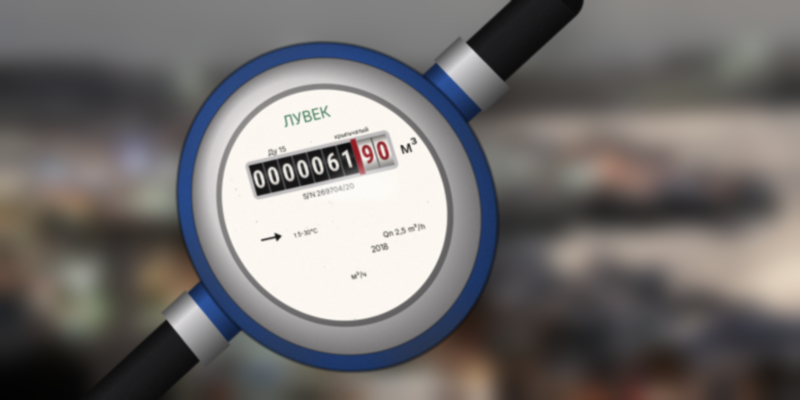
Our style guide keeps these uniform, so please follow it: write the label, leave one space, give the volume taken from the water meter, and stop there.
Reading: 61.90 m³
